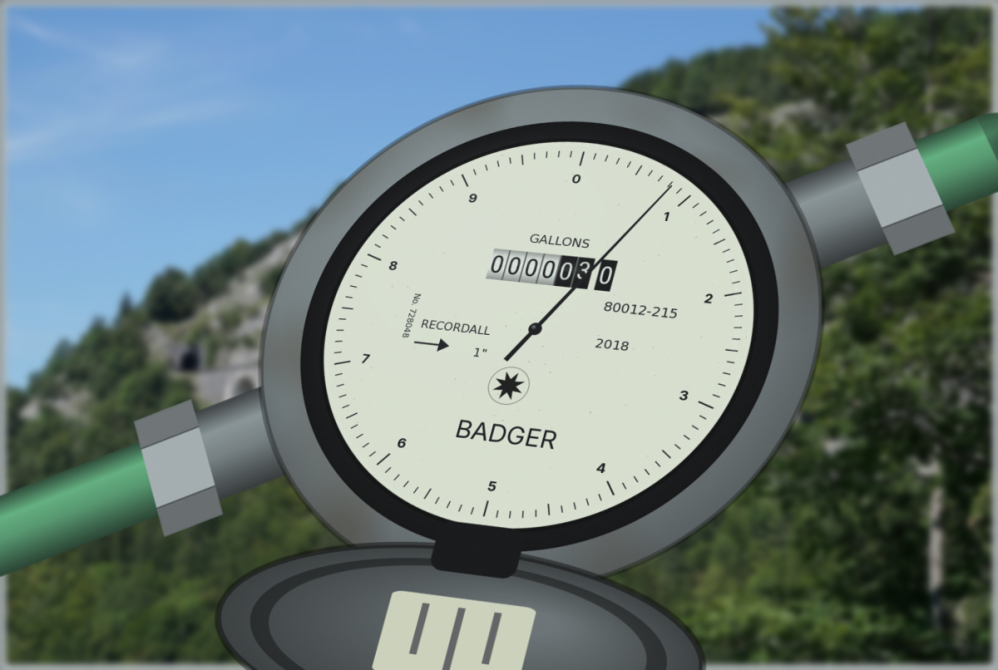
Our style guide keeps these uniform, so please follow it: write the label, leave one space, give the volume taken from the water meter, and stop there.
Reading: 30.8 gal
